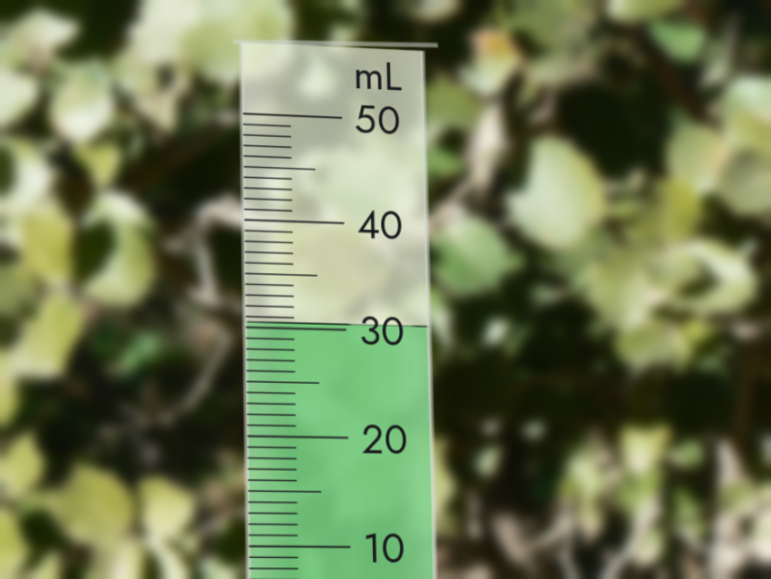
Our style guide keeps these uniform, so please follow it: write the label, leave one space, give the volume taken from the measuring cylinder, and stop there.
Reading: 30.5 mL
